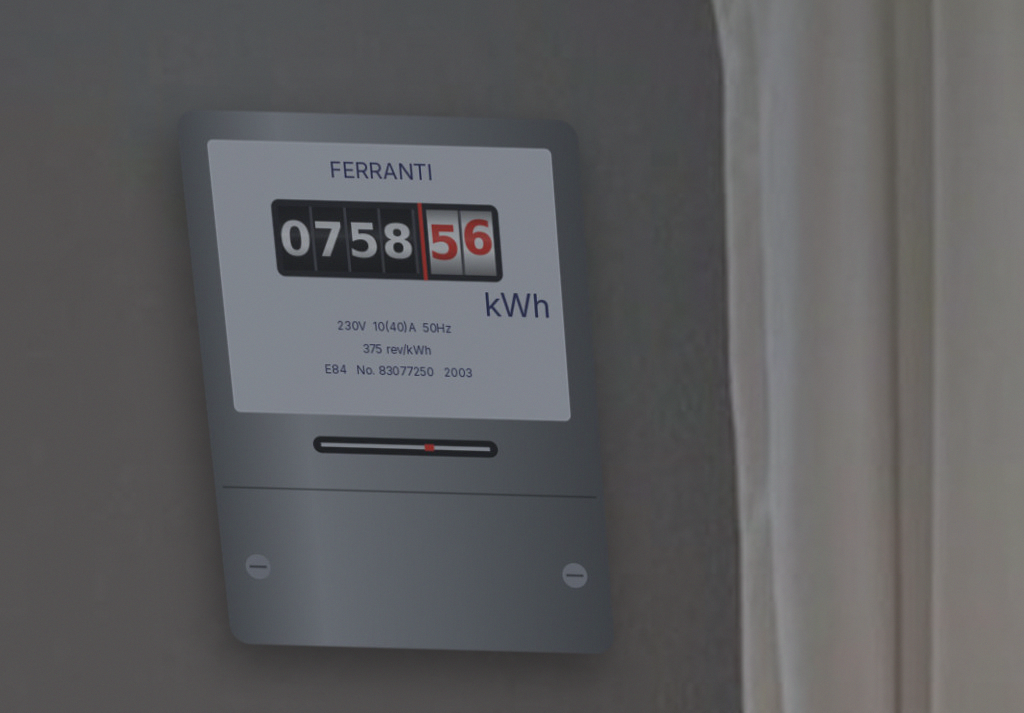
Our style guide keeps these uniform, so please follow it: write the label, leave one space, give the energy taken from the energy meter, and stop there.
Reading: 758.56 kWh
